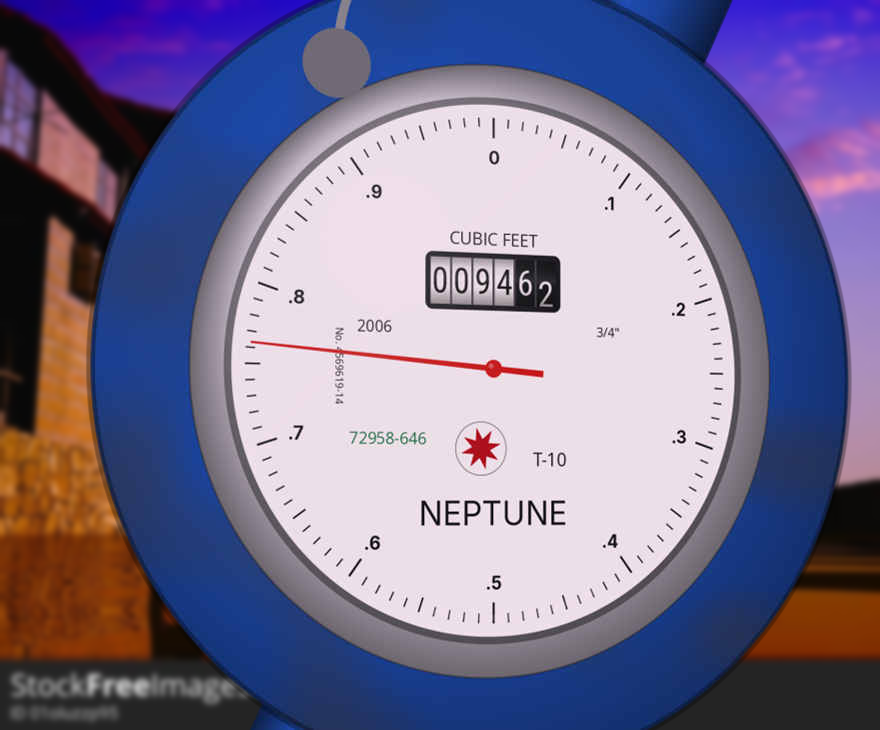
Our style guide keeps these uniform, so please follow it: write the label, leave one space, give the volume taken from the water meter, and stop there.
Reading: 9461.76 ft³
